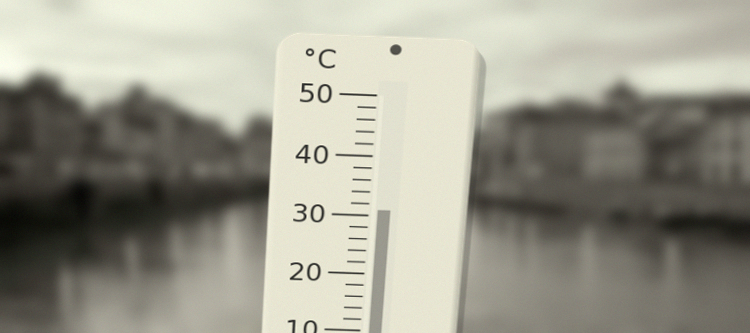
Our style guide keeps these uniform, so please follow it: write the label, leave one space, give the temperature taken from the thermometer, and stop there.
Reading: 31 °C
